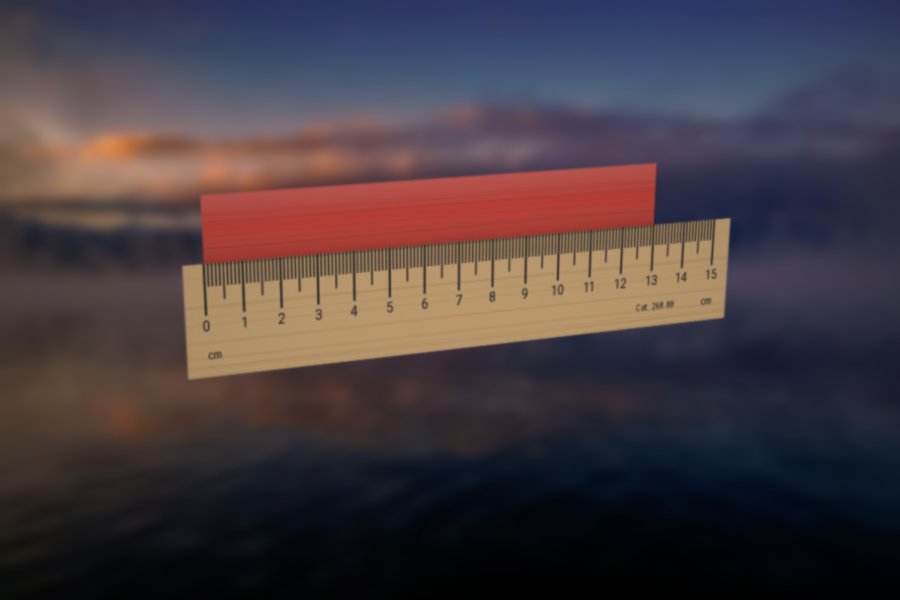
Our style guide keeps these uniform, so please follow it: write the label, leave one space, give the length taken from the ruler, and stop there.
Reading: 13 cm
